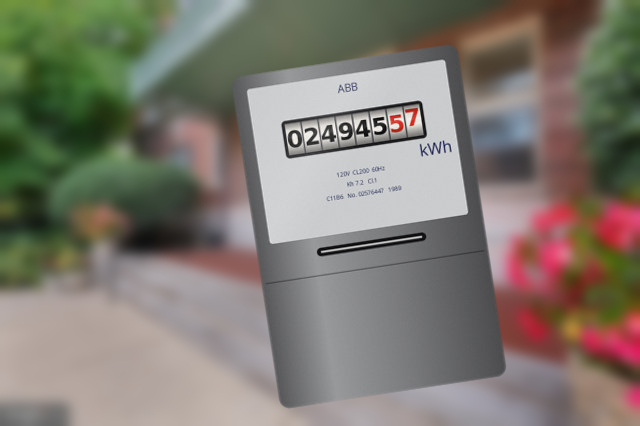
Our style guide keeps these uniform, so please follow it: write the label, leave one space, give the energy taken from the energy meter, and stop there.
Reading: 24945.57 kWh
